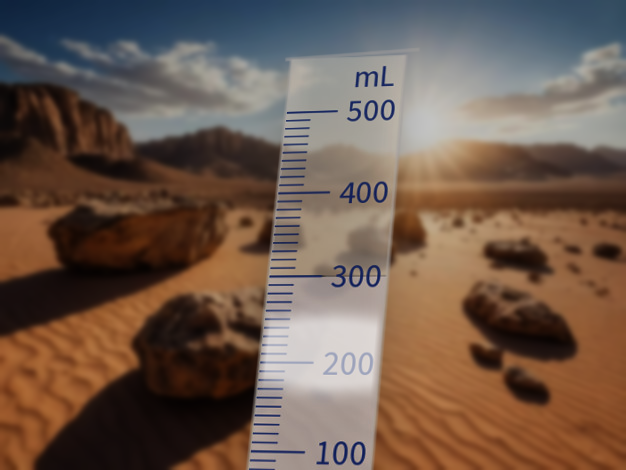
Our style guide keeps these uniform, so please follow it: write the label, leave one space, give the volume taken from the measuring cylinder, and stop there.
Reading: 300 mL
